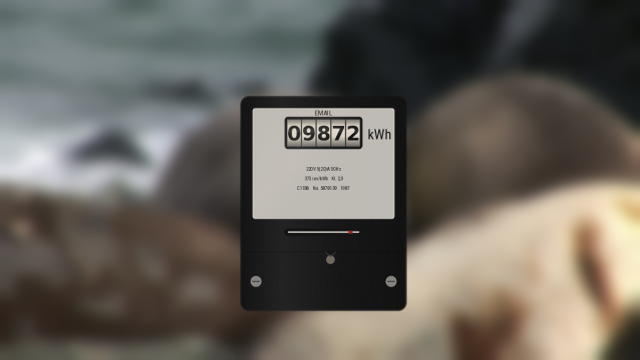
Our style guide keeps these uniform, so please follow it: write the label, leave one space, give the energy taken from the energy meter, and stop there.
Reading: 9872 kWh
